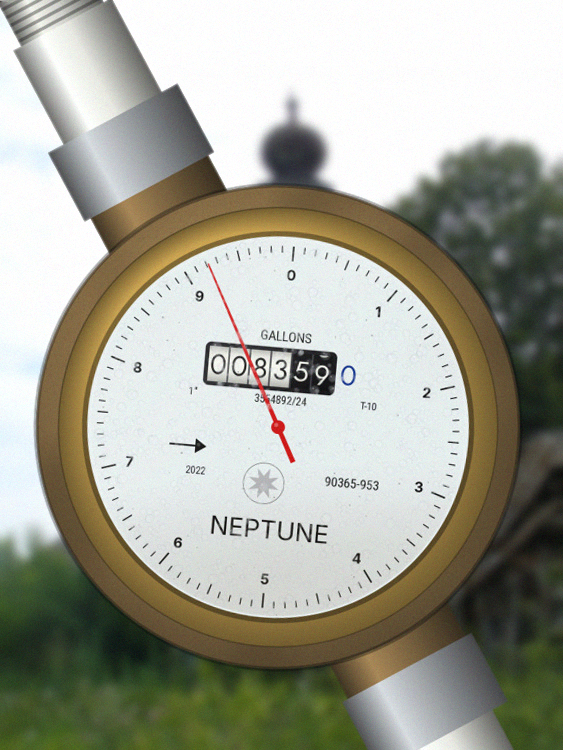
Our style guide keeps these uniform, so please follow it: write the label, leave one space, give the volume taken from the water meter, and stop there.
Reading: 83589.2 gal
